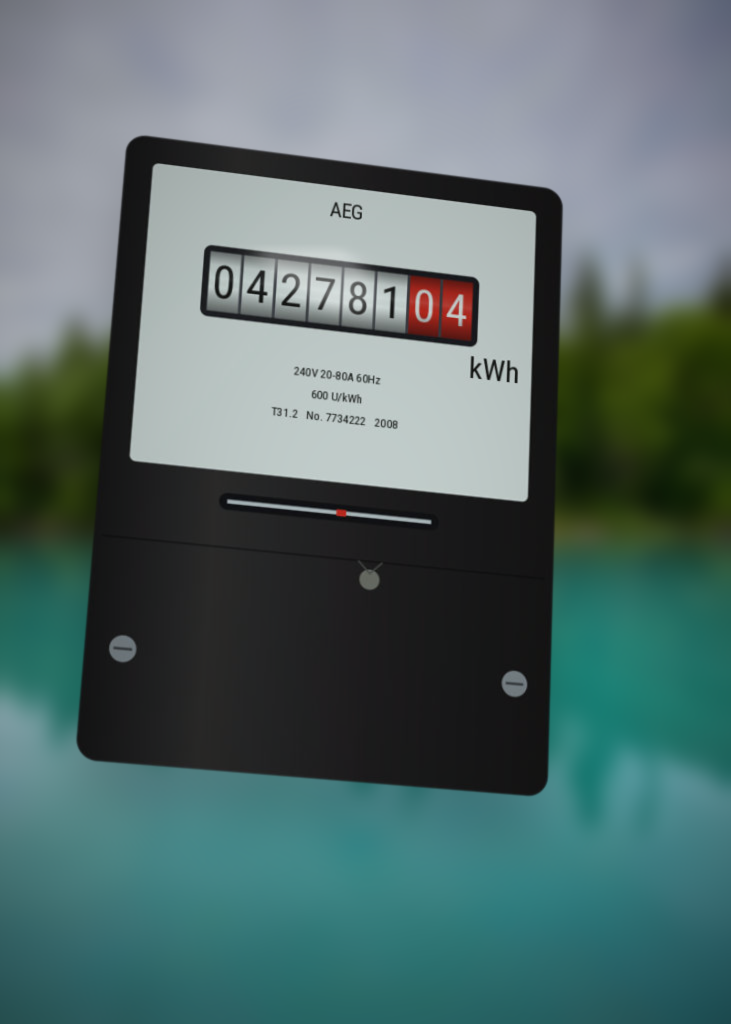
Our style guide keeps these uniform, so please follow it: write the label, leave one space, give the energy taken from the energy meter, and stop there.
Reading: 42781.04 kWh
